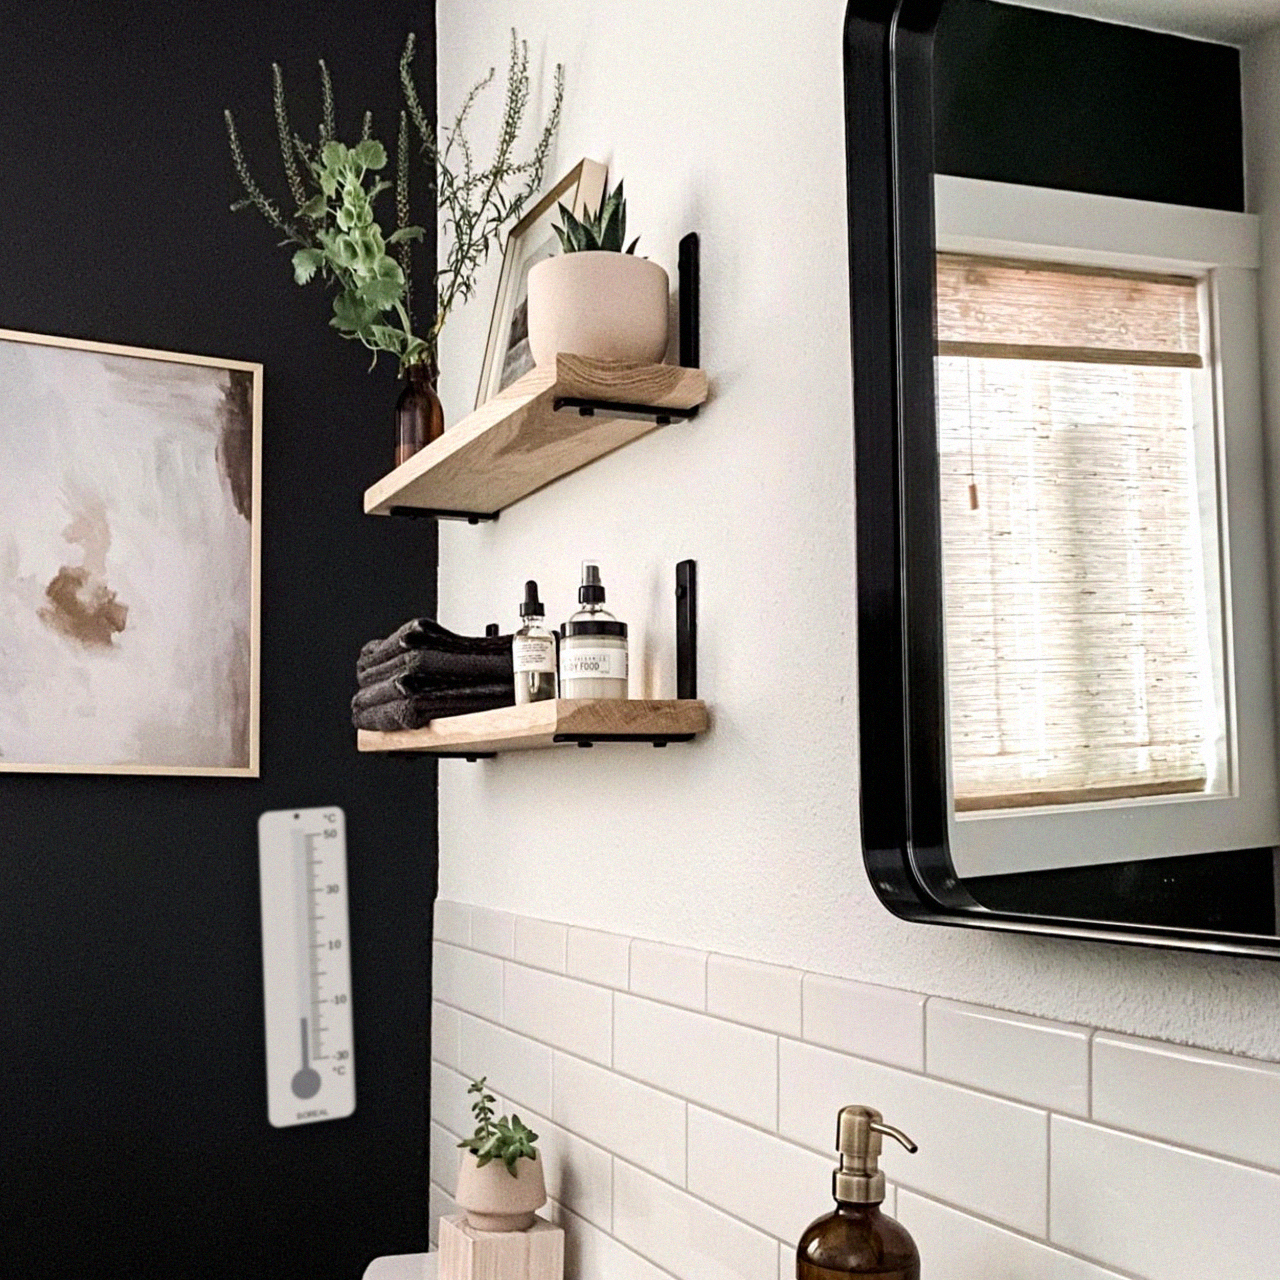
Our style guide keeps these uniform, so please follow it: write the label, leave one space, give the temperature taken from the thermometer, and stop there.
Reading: -15 °C
